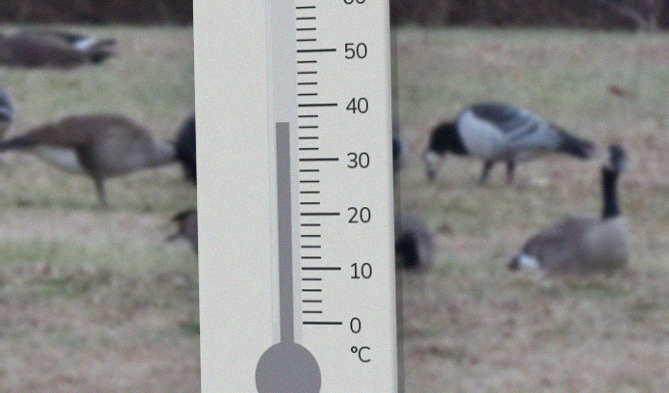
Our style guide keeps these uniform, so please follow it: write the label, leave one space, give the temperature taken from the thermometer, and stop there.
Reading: 37 °C
